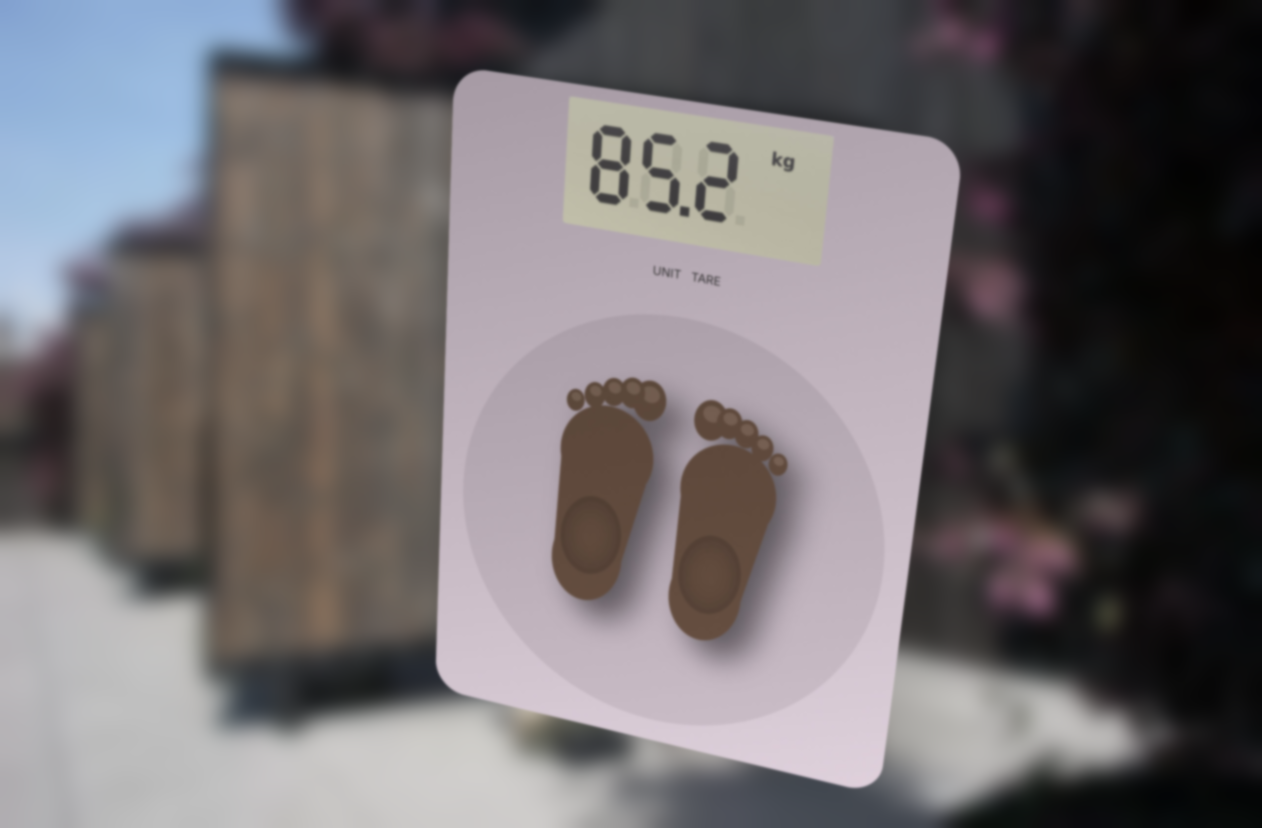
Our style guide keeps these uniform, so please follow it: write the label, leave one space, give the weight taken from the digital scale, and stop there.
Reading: 85.2 kg
